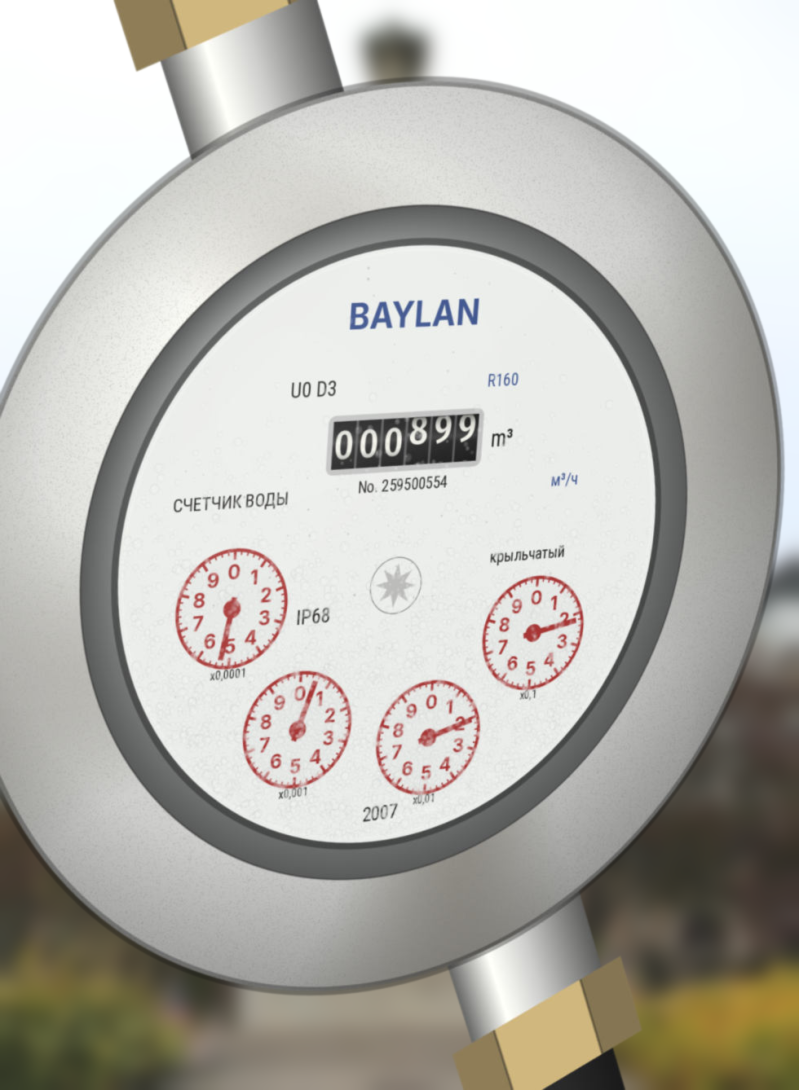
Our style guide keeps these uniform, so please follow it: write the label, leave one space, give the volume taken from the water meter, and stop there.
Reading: 899.2205 m³
